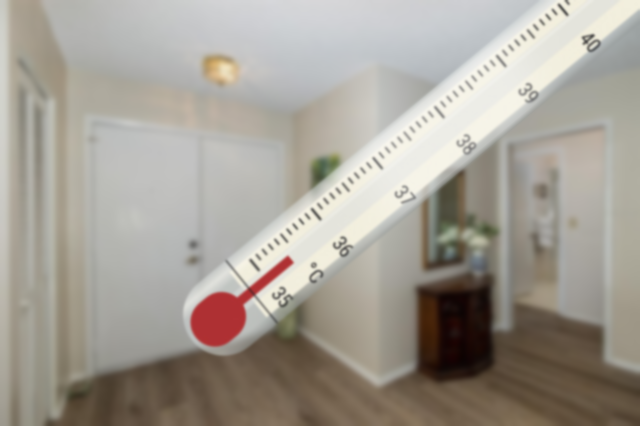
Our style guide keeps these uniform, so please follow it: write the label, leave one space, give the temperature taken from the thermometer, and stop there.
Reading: 35.4 °C
